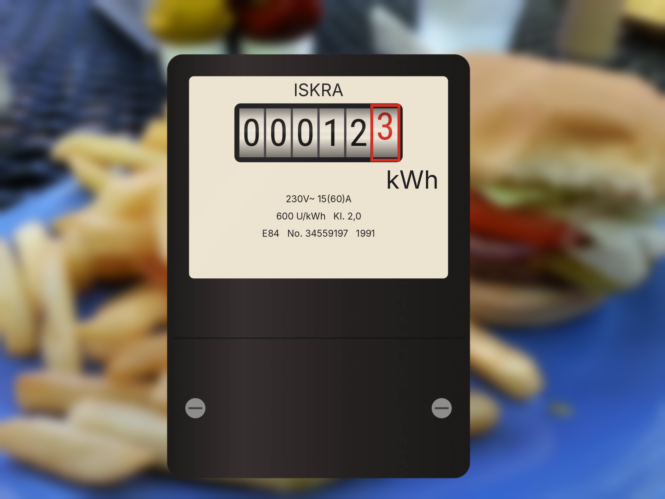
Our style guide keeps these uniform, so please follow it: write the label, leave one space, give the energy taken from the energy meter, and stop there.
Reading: 12.3 kWh
